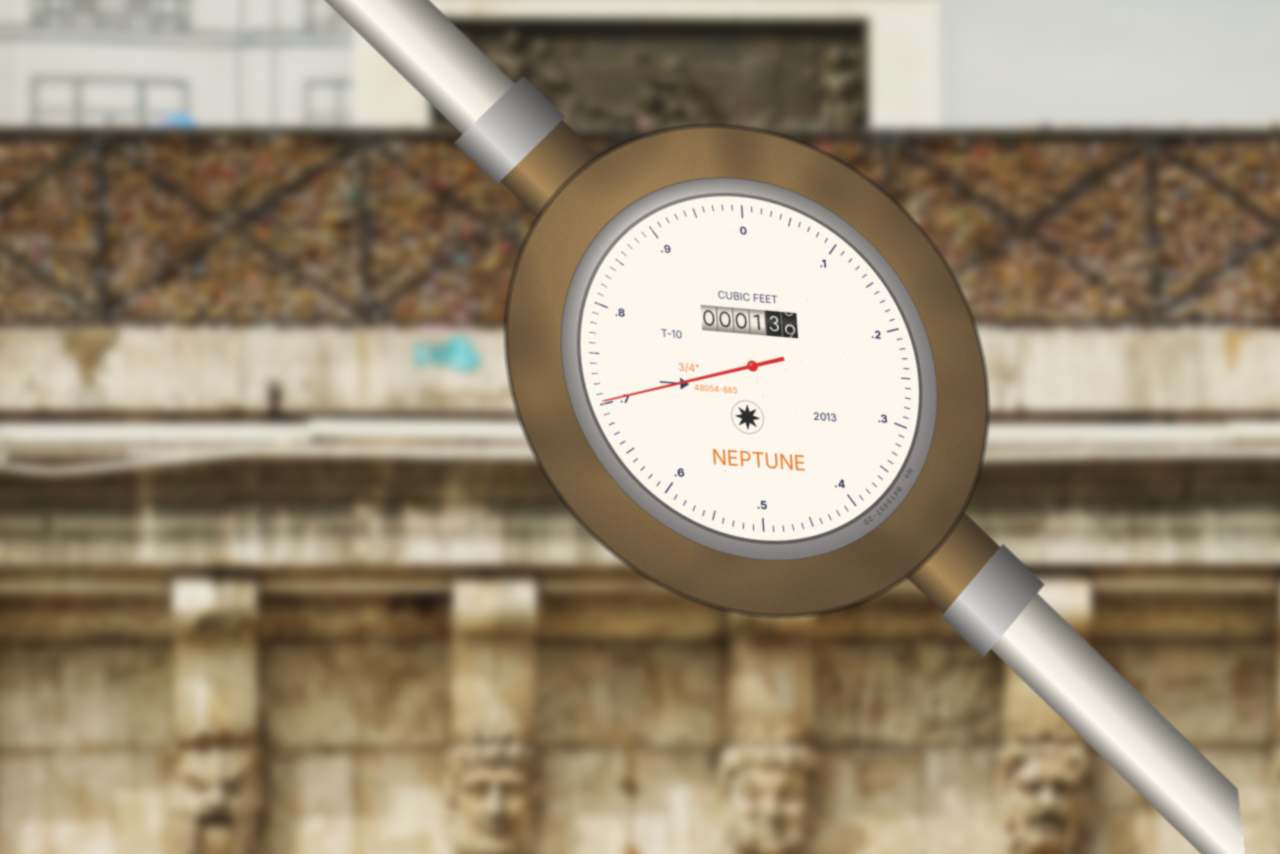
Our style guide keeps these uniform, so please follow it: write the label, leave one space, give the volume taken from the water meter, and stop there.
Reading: 138.70 ft³
